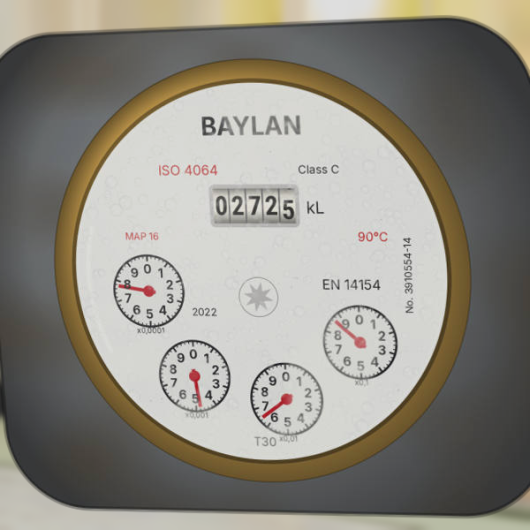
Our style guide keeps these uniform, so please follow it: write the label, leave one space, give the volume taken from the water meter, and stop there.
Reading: 2724.8647 kL
